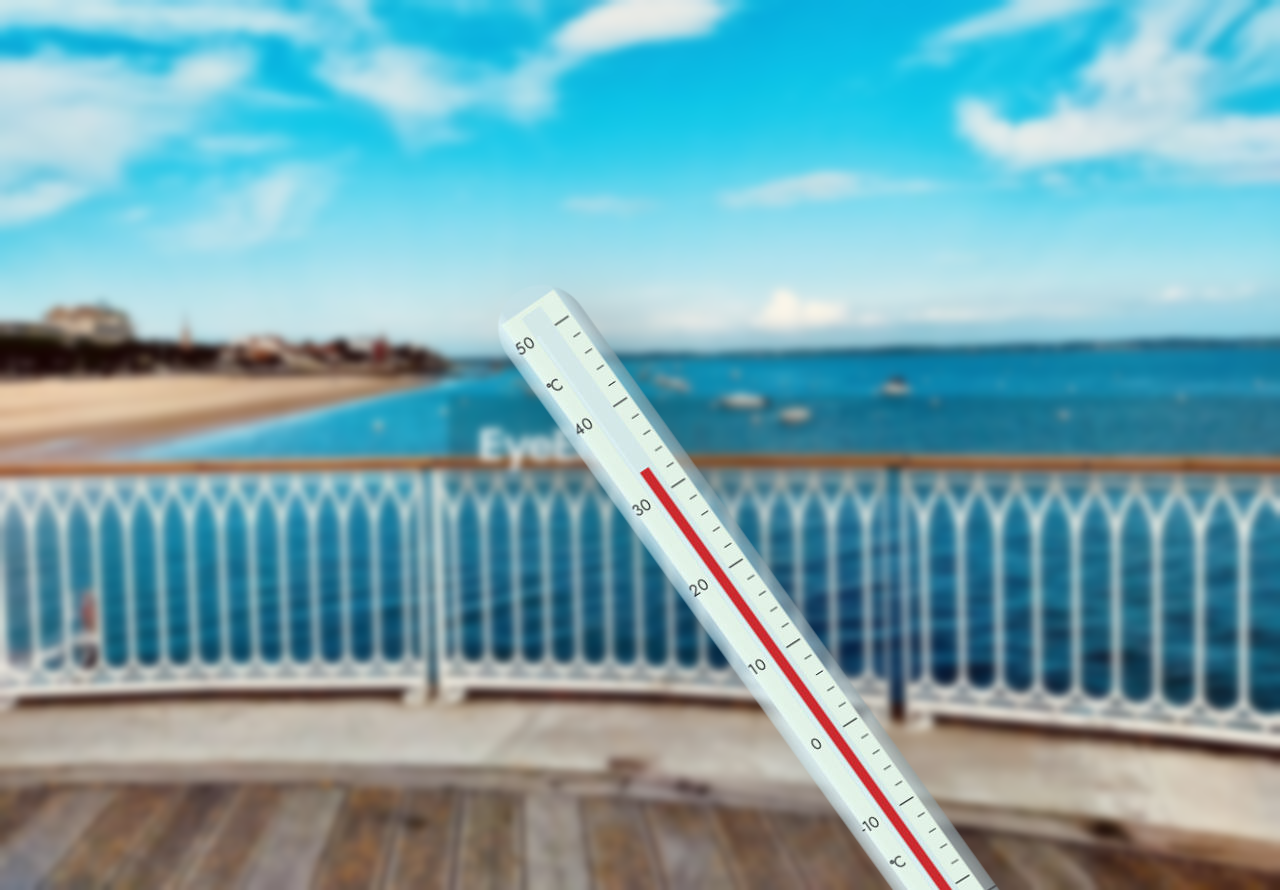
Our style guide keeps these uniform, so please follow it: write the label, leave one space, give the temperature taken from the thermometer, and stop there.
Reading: 33 °C
